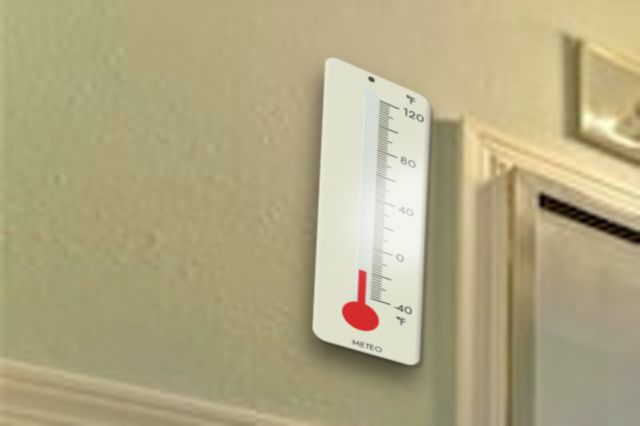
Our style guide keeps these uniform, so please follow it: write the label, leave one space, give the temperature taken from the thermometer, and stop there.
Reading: -20 °F
